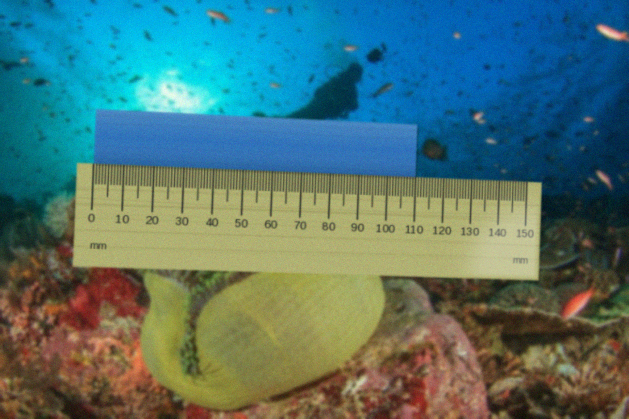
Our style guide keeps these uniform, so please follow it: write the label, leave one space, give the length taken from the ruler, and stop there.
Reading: 110 mm
